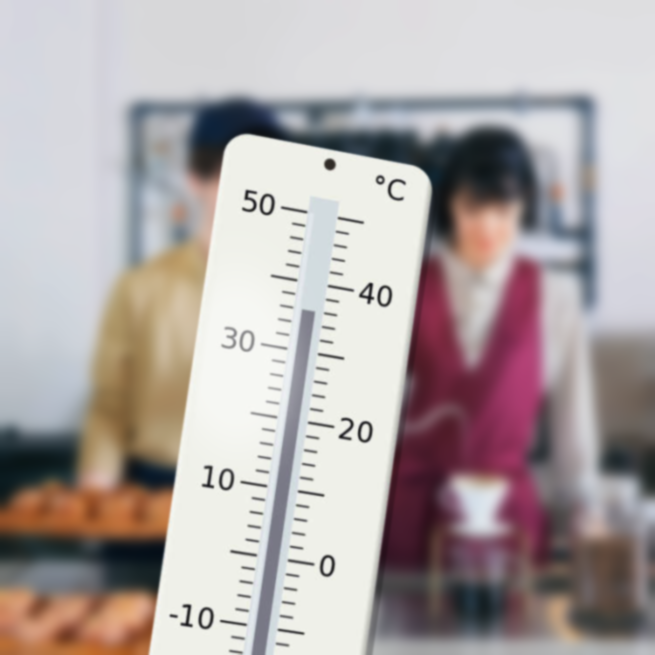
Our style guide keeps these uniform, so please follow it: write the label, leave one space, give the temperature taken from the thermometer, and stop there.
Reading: 36 °C
